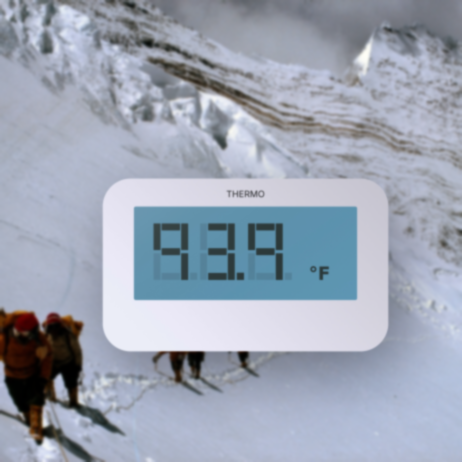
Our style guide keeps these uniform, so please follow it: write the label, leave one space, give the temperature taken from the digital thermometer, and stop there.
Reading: 93.9 °F
